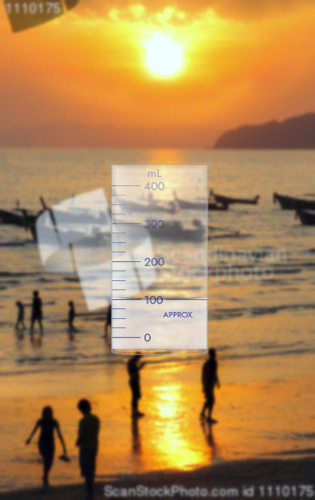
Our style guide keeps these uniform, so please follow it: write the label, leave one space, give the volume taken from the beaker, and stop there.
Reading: 100 mL
